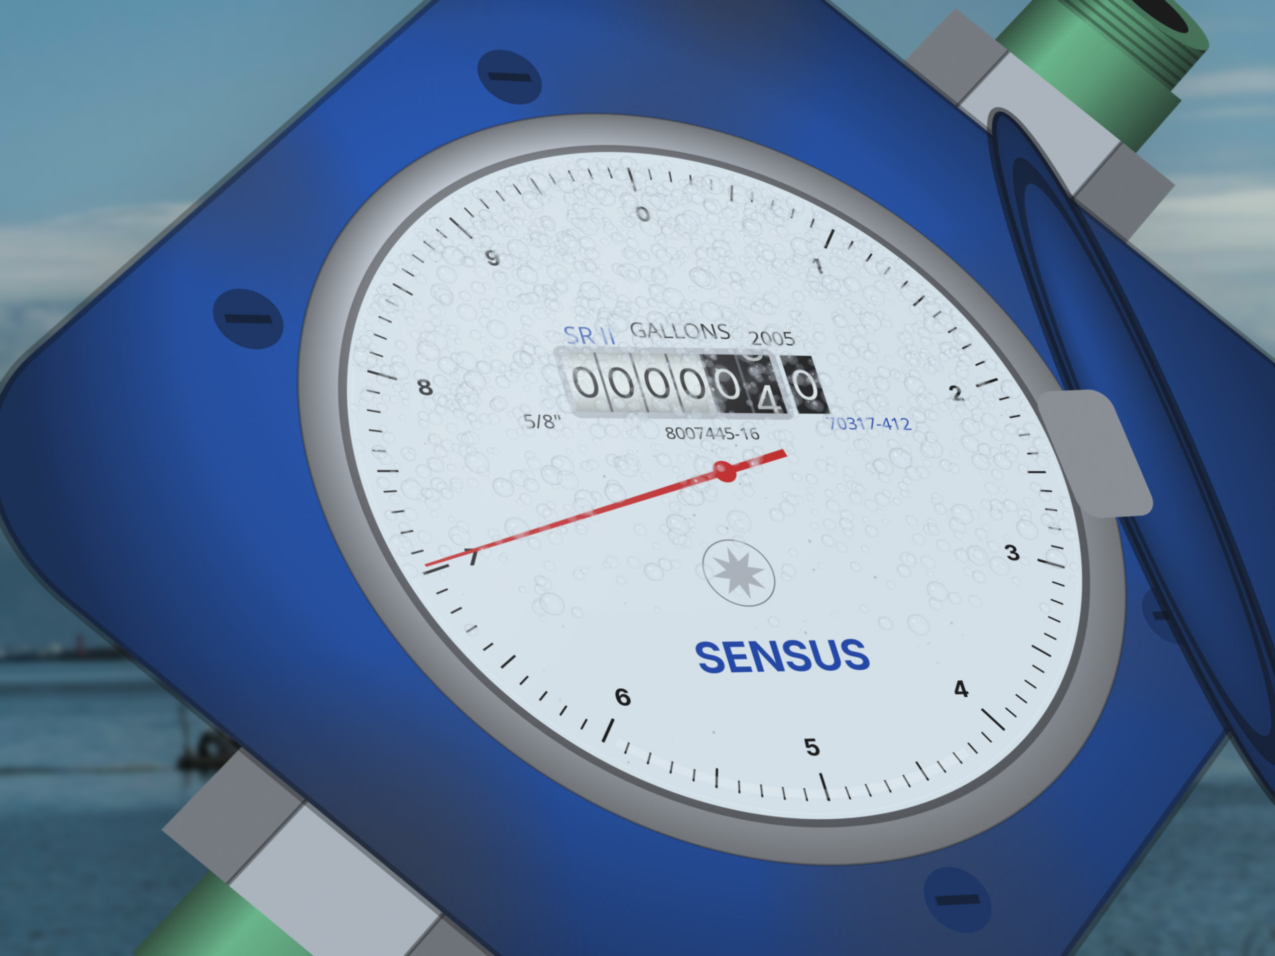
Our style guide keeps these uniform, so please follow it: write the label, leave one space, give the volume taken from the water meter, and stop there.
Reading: 37.0 gal
